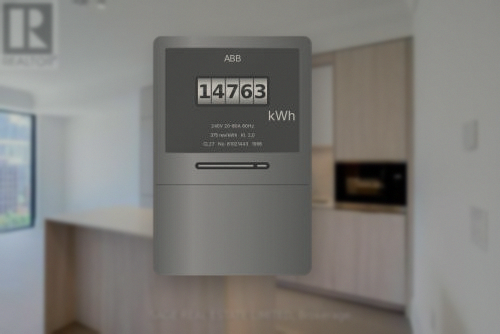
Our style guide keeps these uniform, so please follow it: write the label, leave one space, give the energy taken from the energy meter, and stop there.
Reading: 14763 kWh
